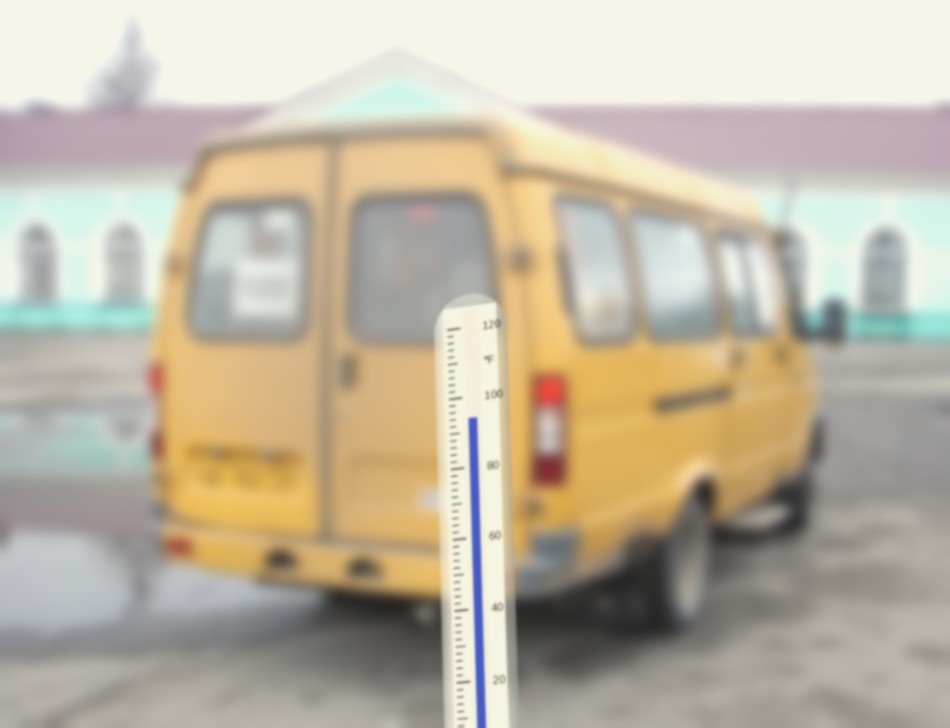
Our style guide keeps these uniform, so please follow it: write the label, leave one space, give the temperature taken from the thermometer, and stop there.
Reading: 94 °F
